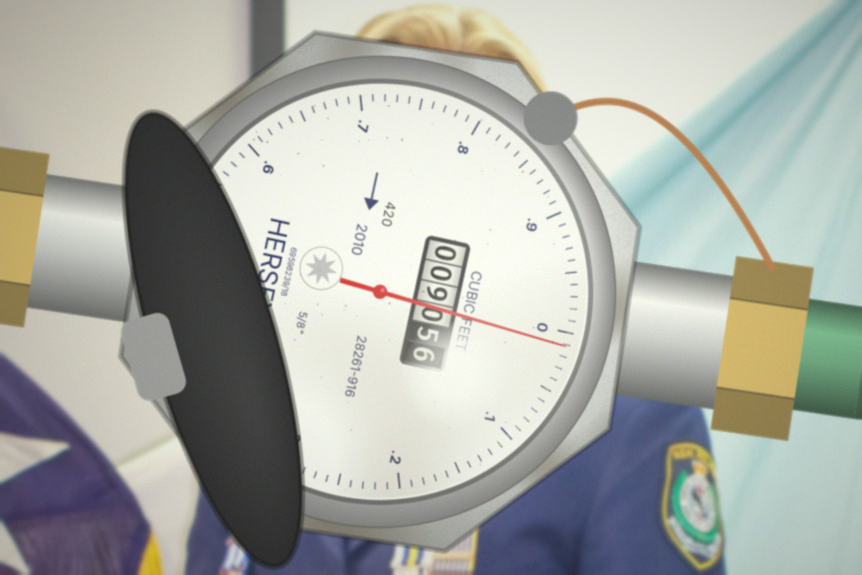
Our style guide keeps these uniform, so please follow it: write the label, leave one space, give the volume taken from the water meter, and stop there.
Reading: 9056.01 ft³
